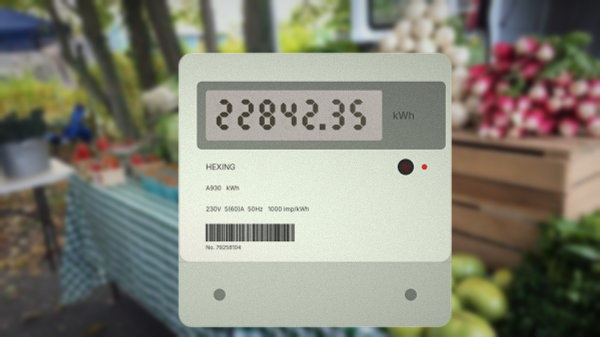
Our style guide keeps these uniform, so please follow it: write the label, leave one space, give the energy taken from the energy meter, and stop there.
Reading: 22842.35 kWh
